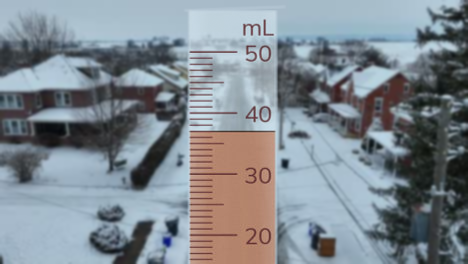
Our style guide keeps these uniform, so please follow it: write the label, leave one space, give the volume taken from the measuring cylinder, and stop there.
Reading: 37 mL
